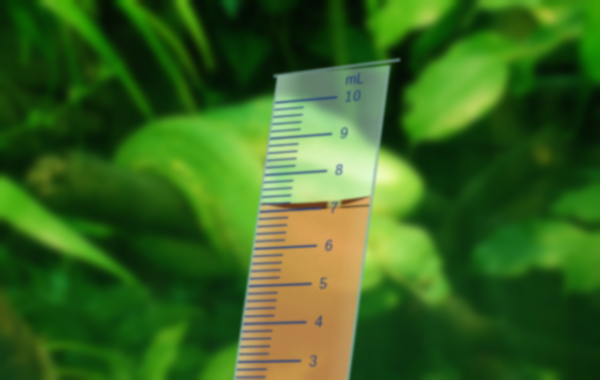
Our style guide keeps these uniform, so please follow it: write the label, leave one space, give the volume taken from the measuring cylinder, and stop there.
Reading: 7 mL
